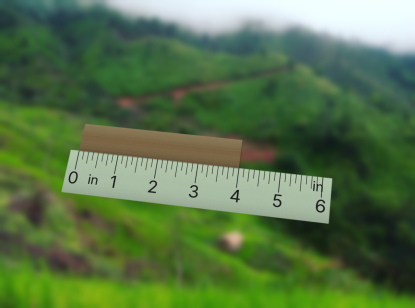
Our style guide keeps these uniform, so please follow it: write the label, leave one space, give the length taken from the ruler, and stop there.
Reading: 4 in
